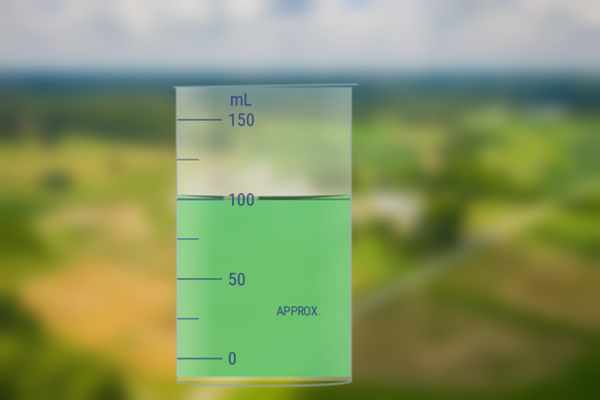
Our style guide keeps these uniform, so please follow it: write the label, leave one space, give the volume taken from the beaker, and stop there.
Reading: 100 mL
